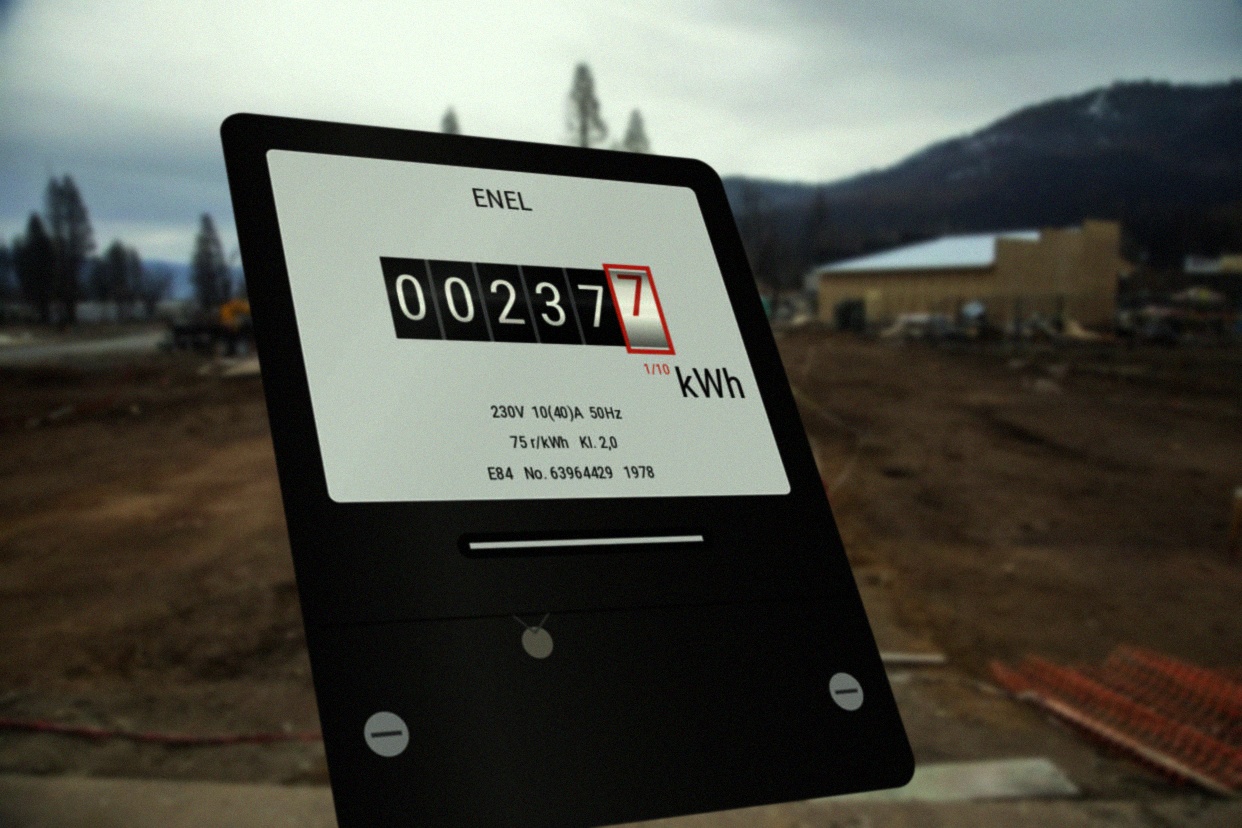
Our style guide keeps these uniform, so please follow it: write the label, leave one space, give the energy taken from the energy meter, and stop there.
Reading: 237.7 kWh
